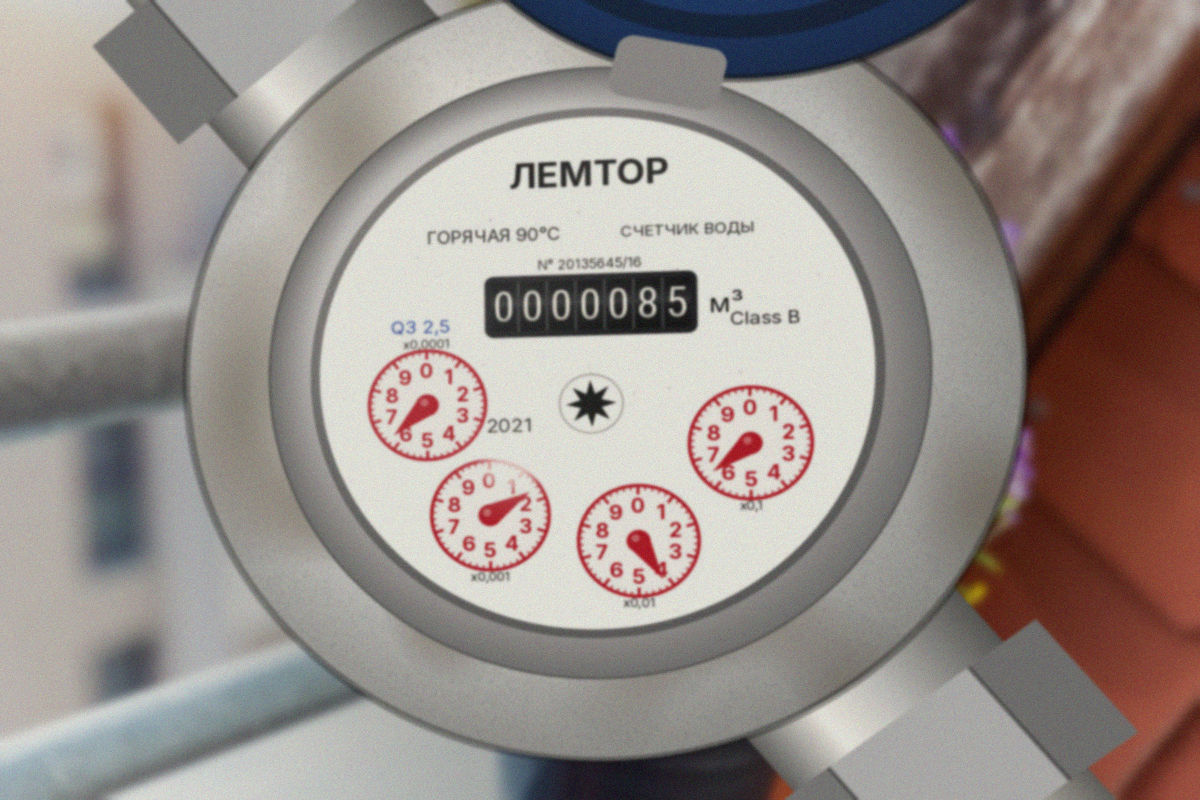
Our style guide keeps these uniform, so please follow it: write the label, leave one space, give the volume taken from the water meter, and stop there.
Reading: 85.6416 m³
